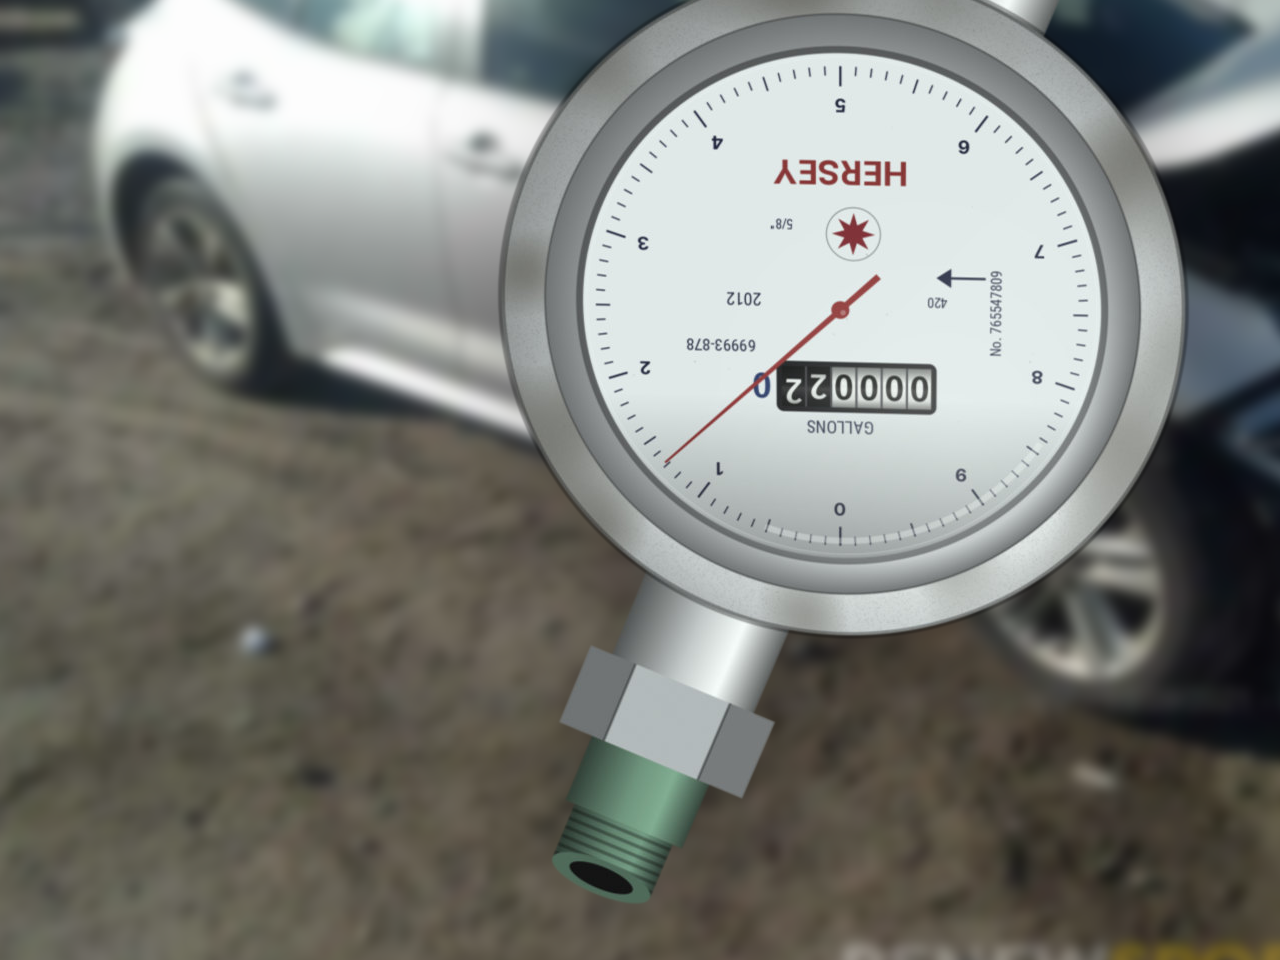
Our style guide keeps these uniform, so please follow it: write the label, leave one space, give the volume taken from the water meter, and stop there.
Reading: 221.3 gal
